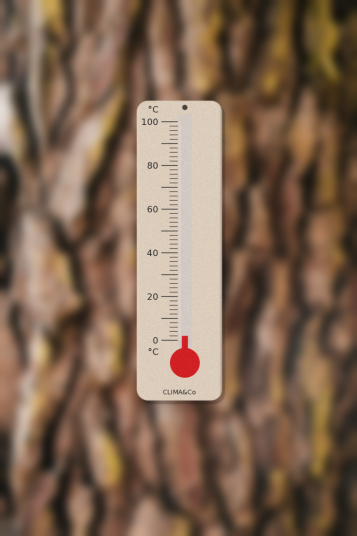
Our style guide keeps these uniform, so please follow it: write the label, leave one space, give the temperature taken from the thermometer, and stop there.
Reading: 2 °C
